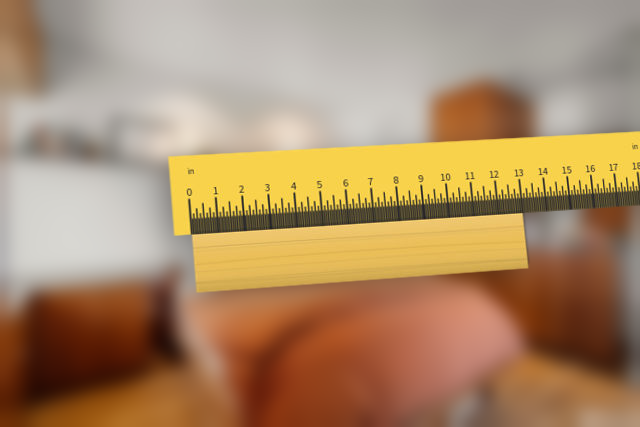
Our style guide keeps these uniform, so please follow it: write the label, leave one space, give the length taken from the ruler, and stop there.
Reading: 13 in
